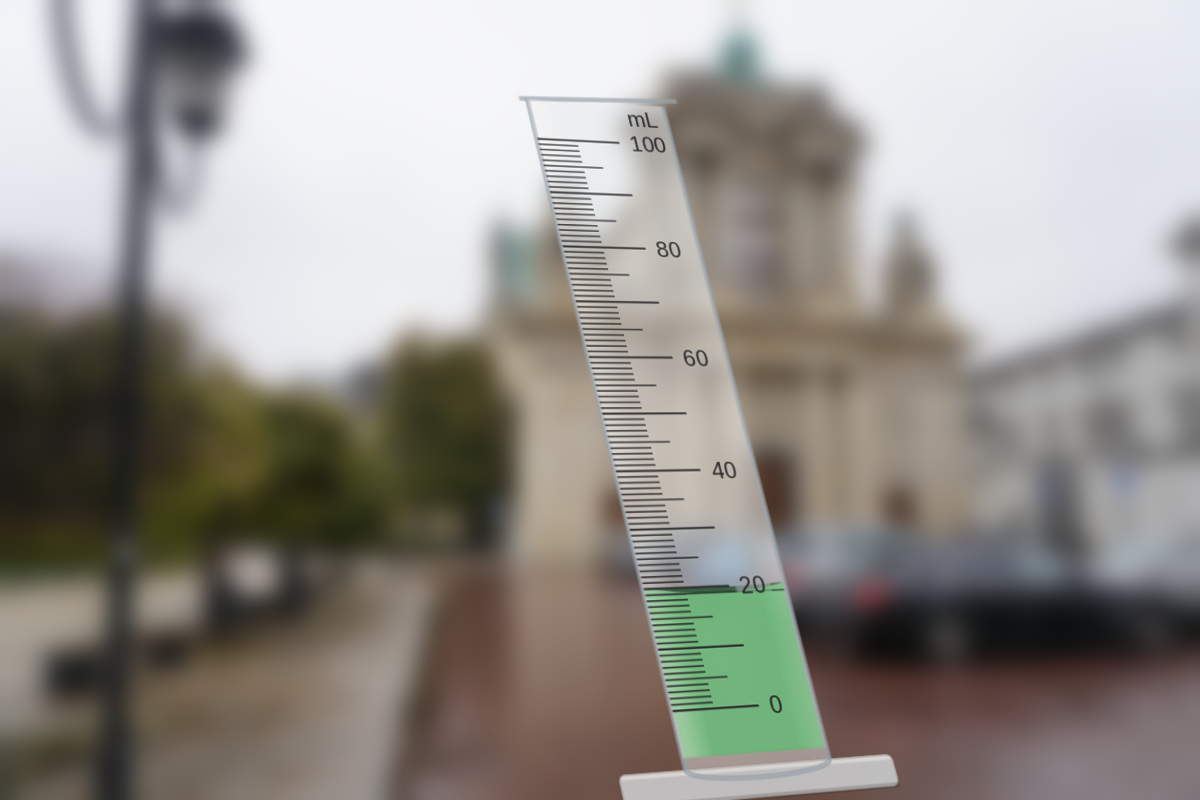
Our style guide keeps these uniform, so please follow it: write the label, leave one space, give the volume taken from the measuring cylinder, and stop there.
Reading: 19 mL
